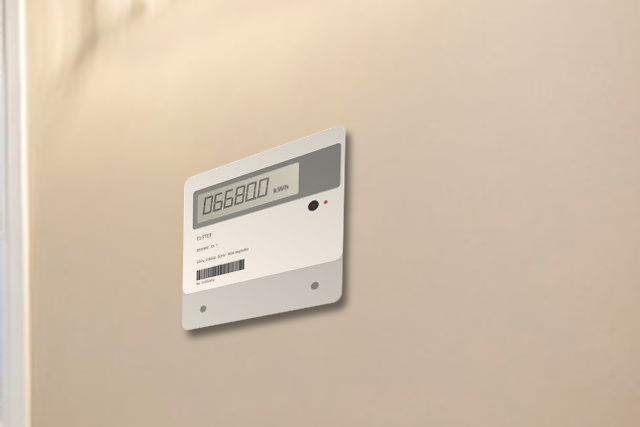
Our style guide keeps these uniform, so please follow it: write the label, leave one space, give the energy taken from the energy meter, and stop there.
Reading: 6680.0 kWh
